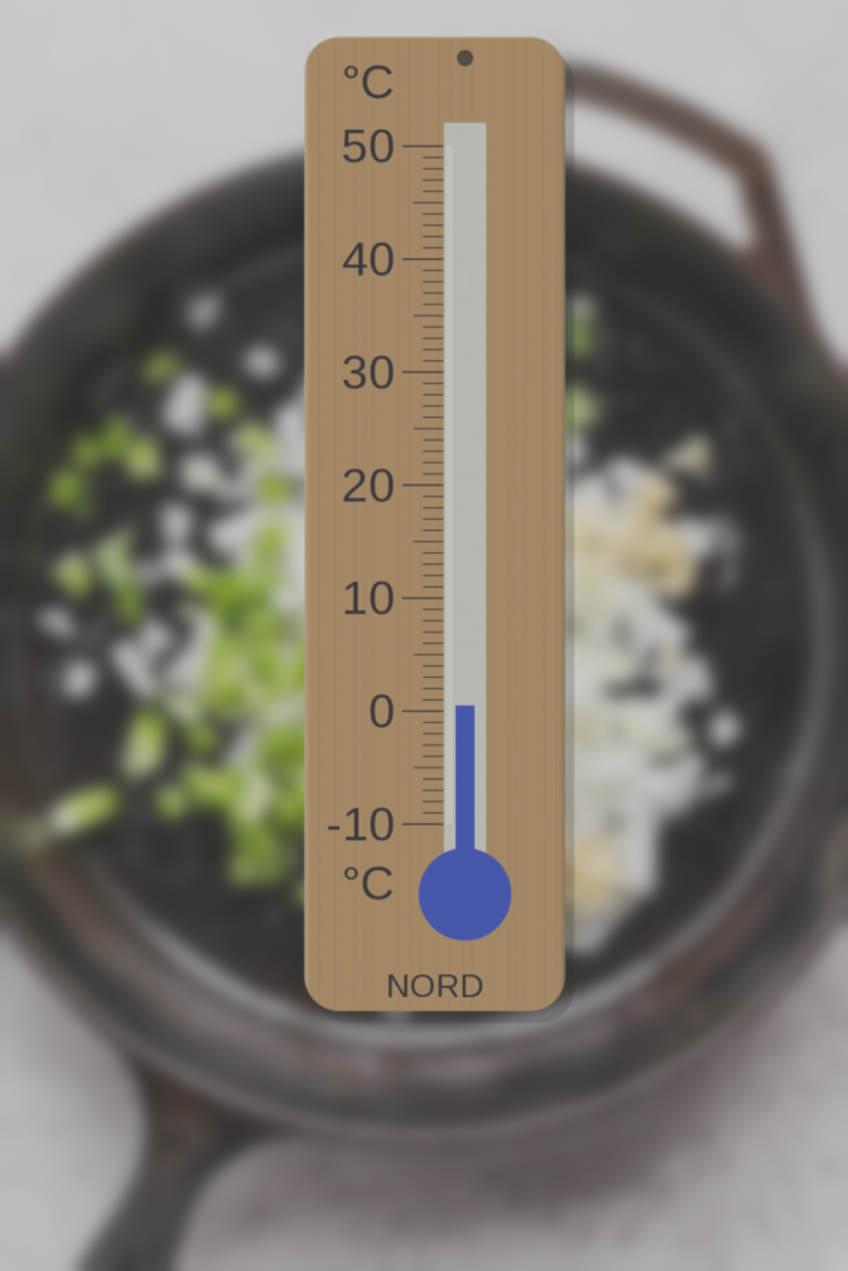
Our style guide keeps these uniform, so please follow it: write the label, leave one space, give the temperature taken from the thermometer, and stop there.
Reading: 0.5 °C
